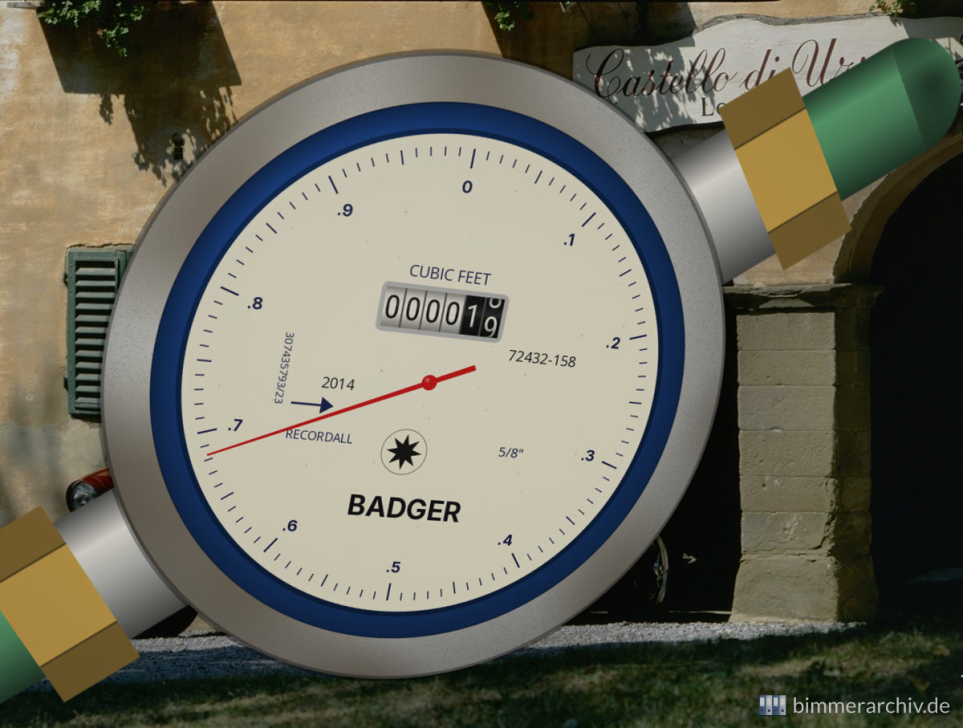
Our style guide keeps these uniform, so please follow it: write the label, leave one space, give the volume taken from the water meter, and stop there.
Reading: 18.68 ft³
